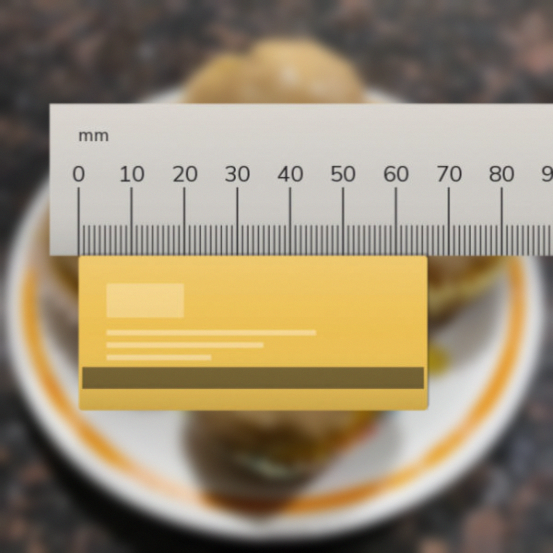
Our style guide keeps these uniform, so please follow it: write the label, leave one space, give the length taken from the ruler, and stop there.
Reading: 66 mm
